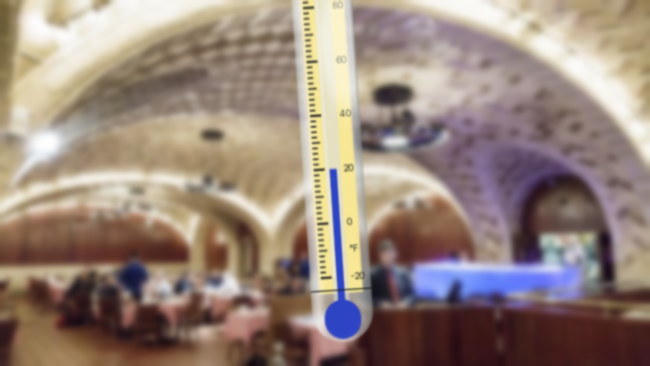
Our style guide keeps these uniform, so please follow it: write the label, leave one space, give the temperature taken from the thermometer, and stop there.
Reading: 20 °F
